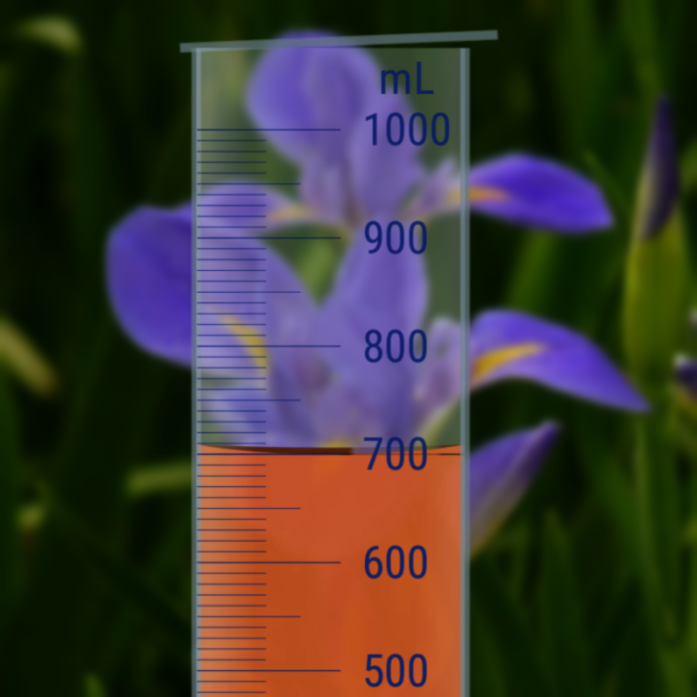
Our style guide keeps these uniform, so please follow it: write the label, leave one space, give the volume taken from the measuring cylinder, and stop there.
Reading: 700 mL
